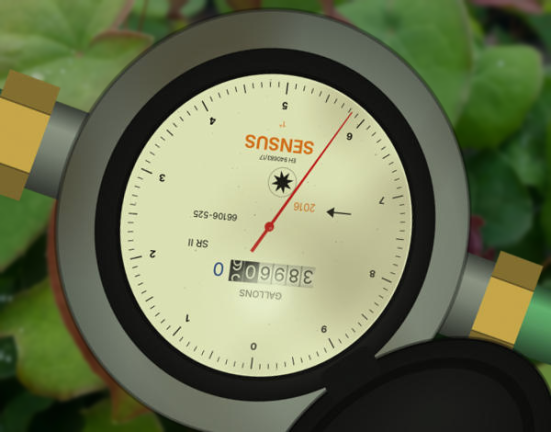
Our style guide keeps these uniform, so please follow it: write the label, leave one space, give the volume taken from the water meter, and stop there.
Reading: 3896055.8 gal
